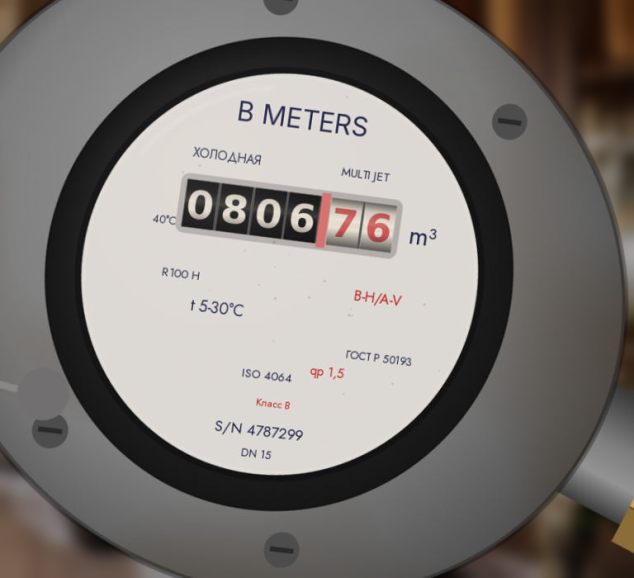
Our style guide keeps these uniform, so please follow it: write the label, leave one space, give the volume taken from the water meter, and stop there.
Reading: 806.76 m³
